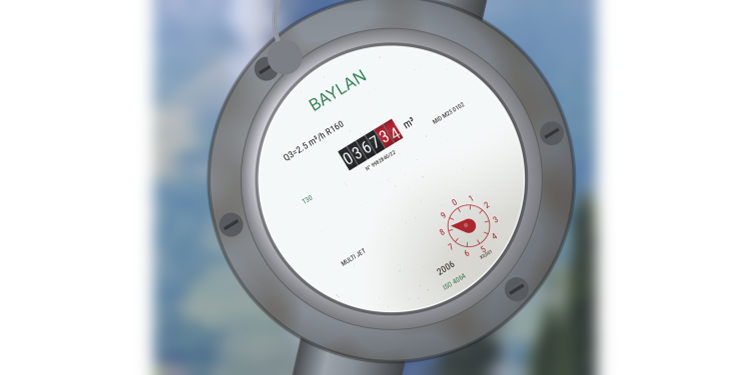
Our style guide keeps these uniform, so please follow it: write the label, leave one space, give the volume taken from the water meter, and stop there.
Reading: 367.338 m³
